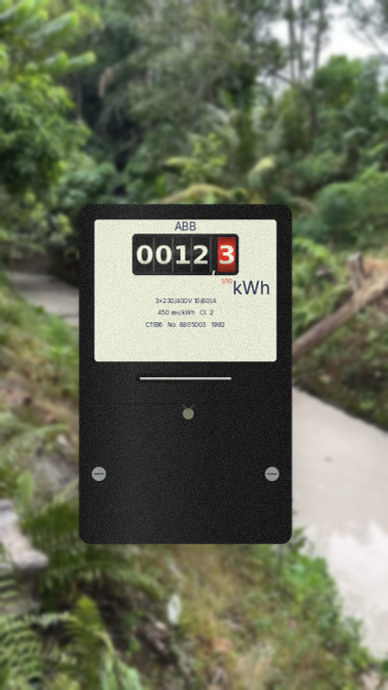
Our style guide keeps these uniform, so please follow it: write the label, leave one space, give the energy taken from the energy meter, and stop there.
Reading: 12.3 kWh
